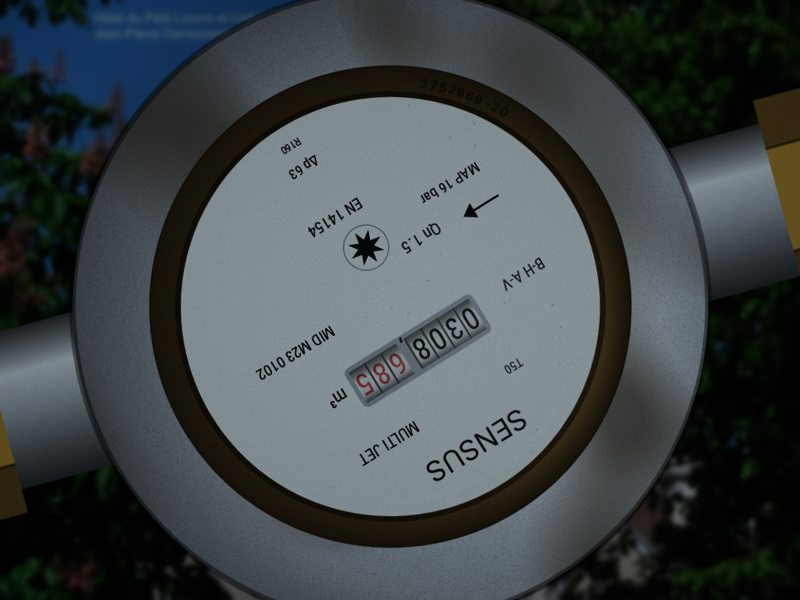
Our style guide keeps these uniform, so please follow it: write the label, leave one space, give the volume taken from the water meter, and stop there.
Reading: 308.685 m³
